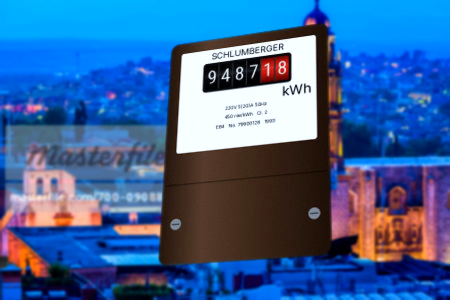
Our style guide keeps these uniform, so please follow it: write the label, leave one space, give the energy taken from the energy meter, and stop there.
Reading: 9487.18 kWh
